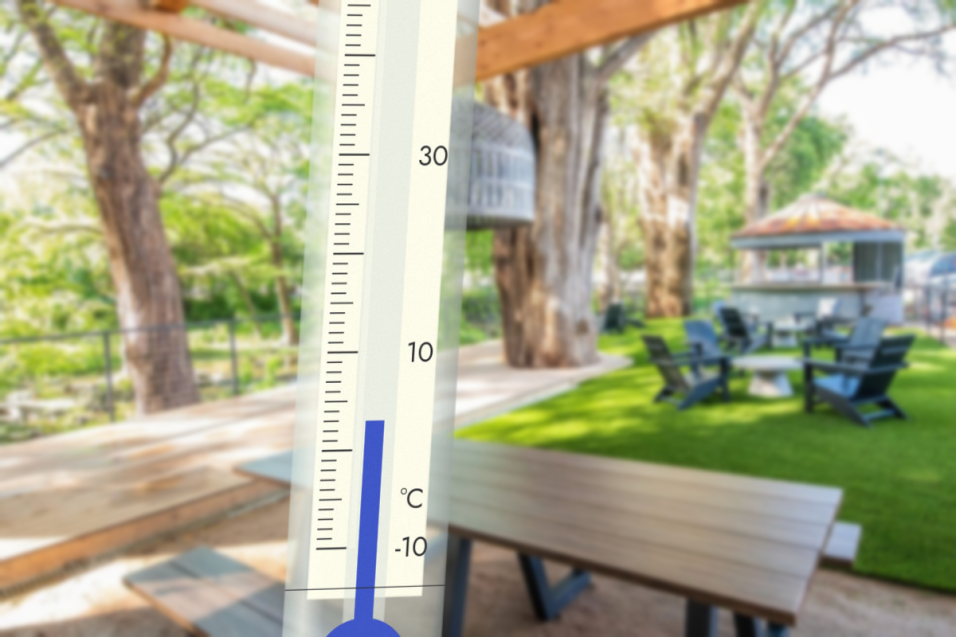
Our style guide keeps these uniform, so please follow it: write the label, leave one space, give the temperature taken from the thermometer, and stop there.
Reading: 3 °C
